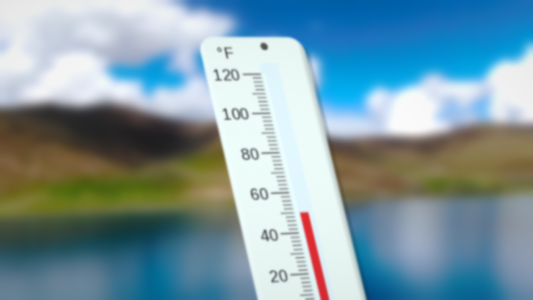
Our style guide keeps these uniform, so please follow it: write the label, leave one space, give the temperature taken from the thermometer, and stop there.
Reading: 50 °F
